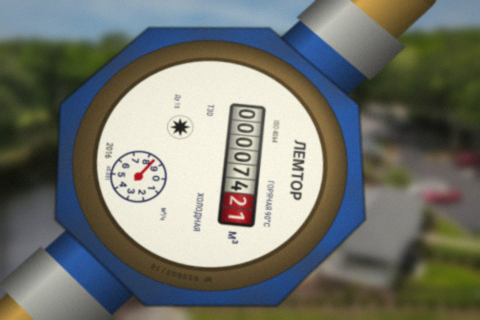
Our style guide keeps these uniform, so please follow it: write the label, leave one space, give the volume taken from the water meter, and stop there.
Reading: 74.218 m³
